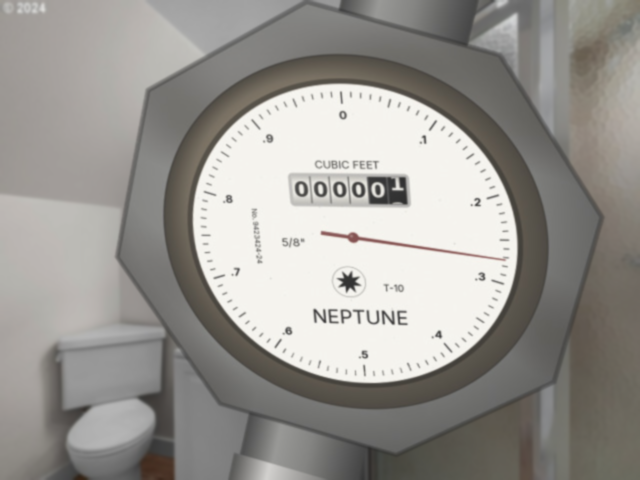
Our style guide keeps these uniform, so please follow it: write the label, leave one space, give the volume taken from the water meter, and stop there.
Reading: 1.27 ft³
